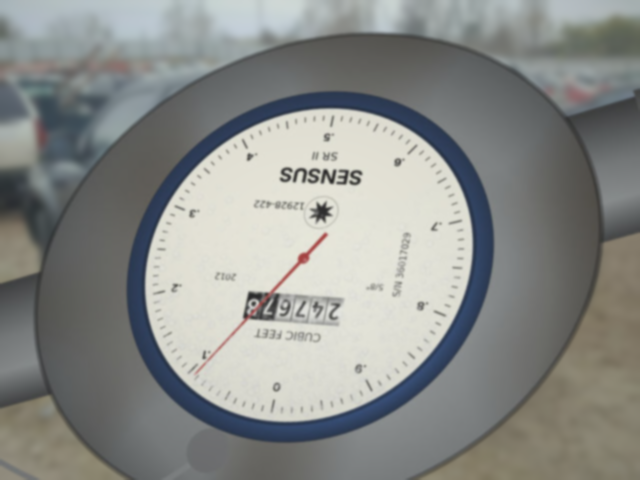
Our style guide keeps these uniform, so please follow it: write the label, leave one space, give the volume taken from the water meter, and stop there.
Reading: 247678.09 ft³
